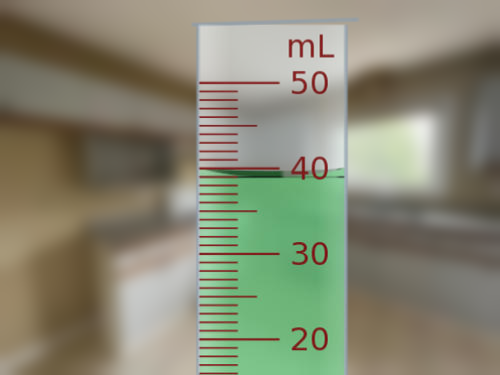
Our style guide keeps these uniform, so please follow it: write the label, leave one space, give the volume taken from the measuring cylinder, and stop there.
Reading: 39 mL
